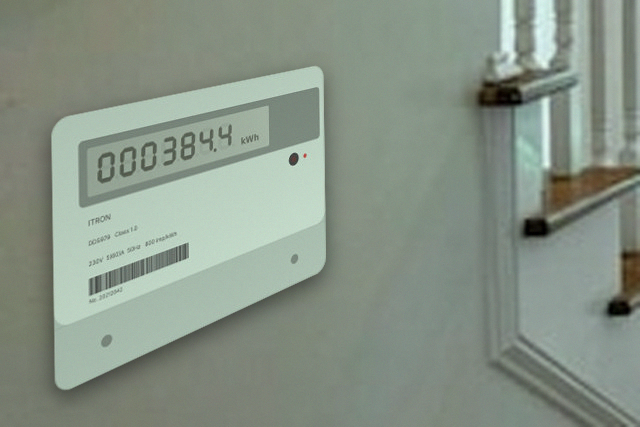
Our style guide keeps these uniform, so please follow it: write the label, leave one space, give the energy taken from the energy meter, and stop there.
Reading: 384.4 kWh
